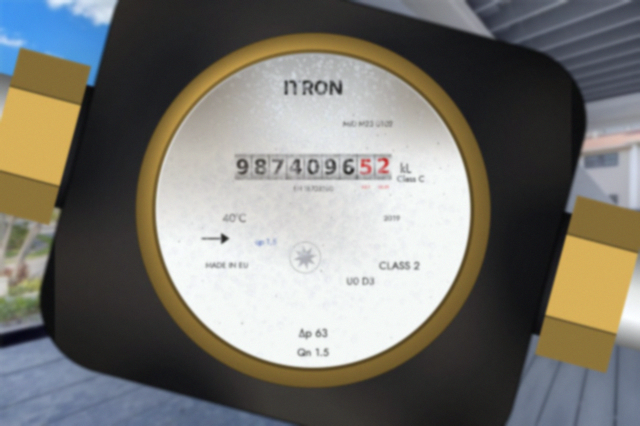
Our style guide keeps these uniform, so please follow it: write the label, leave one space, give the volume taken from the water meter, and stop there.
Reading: 9874096.52 kL
